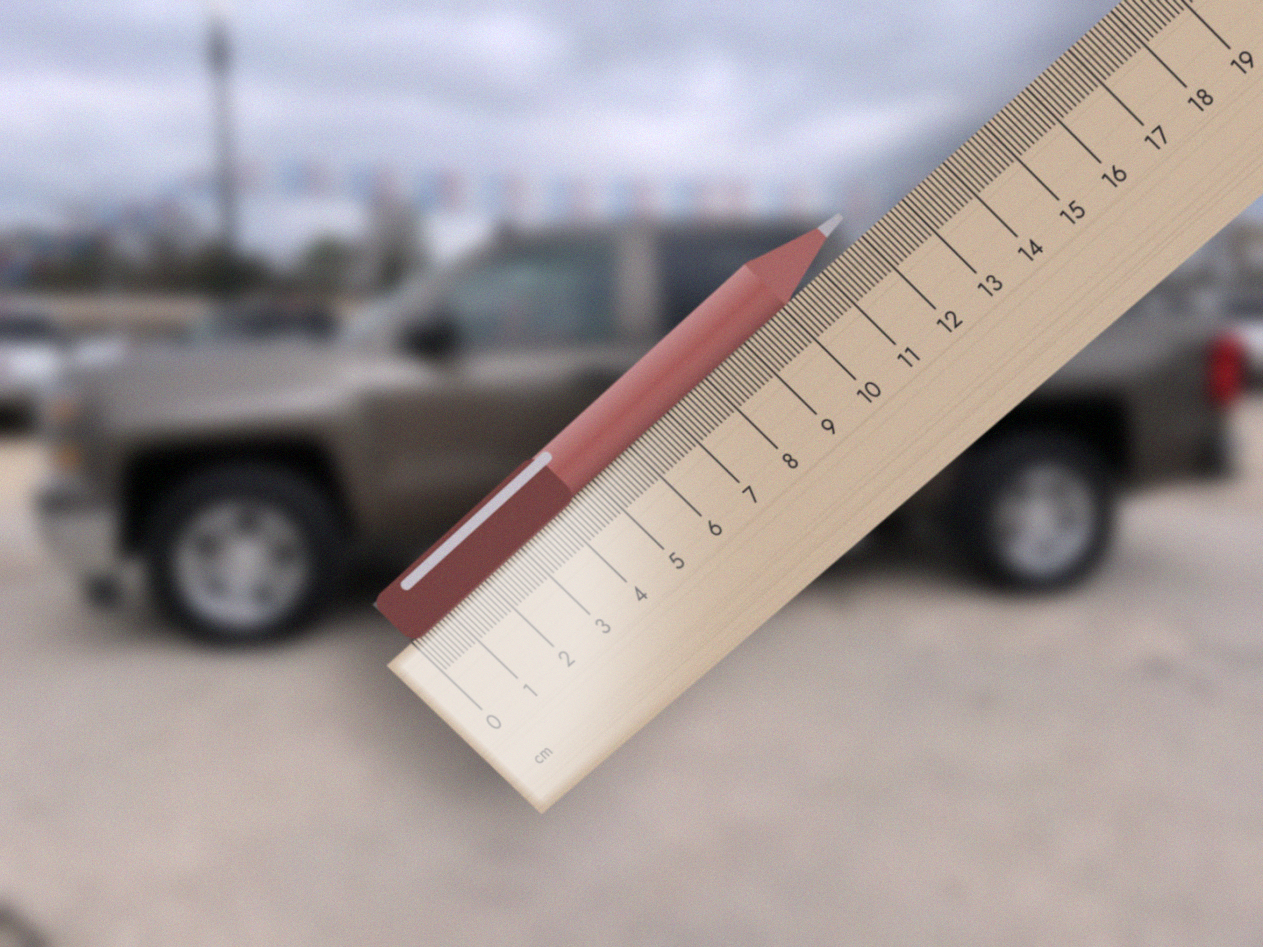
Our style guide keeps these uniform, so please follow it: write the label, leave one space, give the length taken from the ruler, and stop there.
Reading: 12 cm
